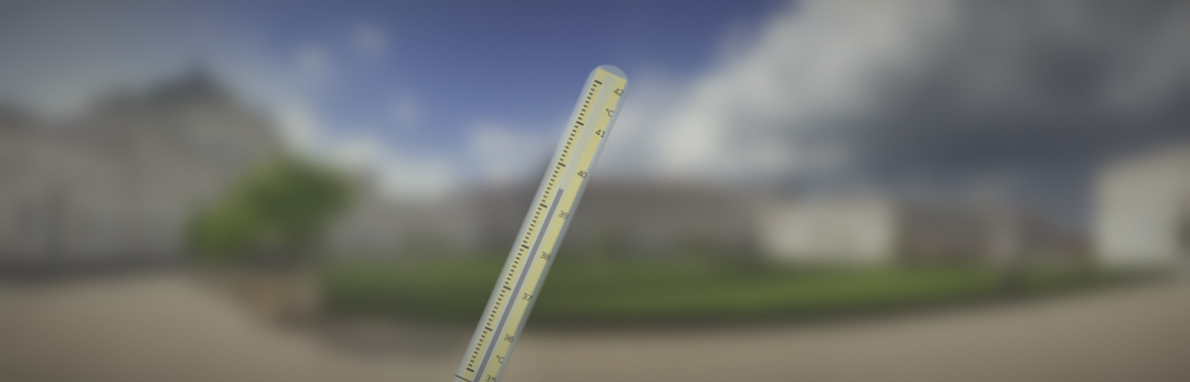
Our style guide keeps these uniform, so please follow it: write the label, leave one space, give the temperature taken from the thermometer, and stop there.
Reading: 39.5 °C
